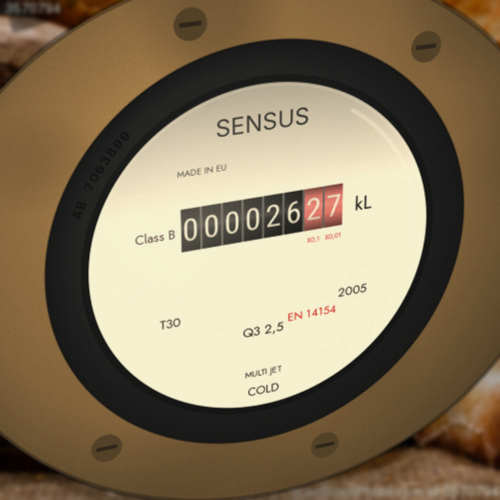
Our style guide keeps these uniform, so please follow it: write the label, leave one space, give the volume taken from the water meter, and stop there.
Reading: 26.27 kL
